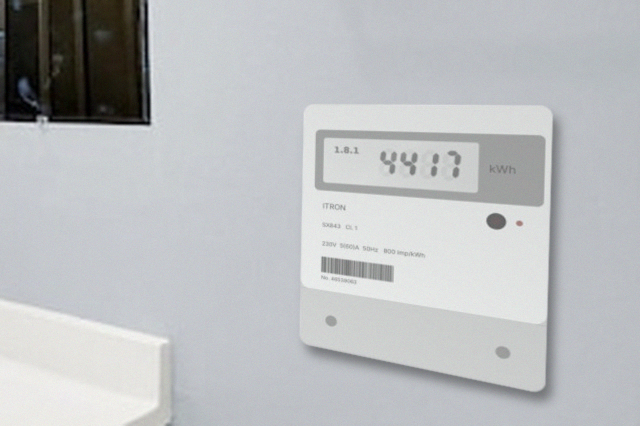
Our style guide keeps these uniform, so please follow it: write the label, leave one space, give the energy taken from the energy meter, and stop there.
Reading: 4417 kWh
